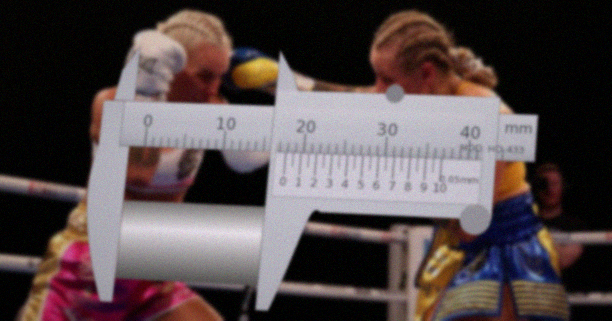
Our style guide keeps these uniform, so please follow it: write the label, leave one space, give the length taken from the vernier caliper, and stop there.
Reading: 17.8 mm
